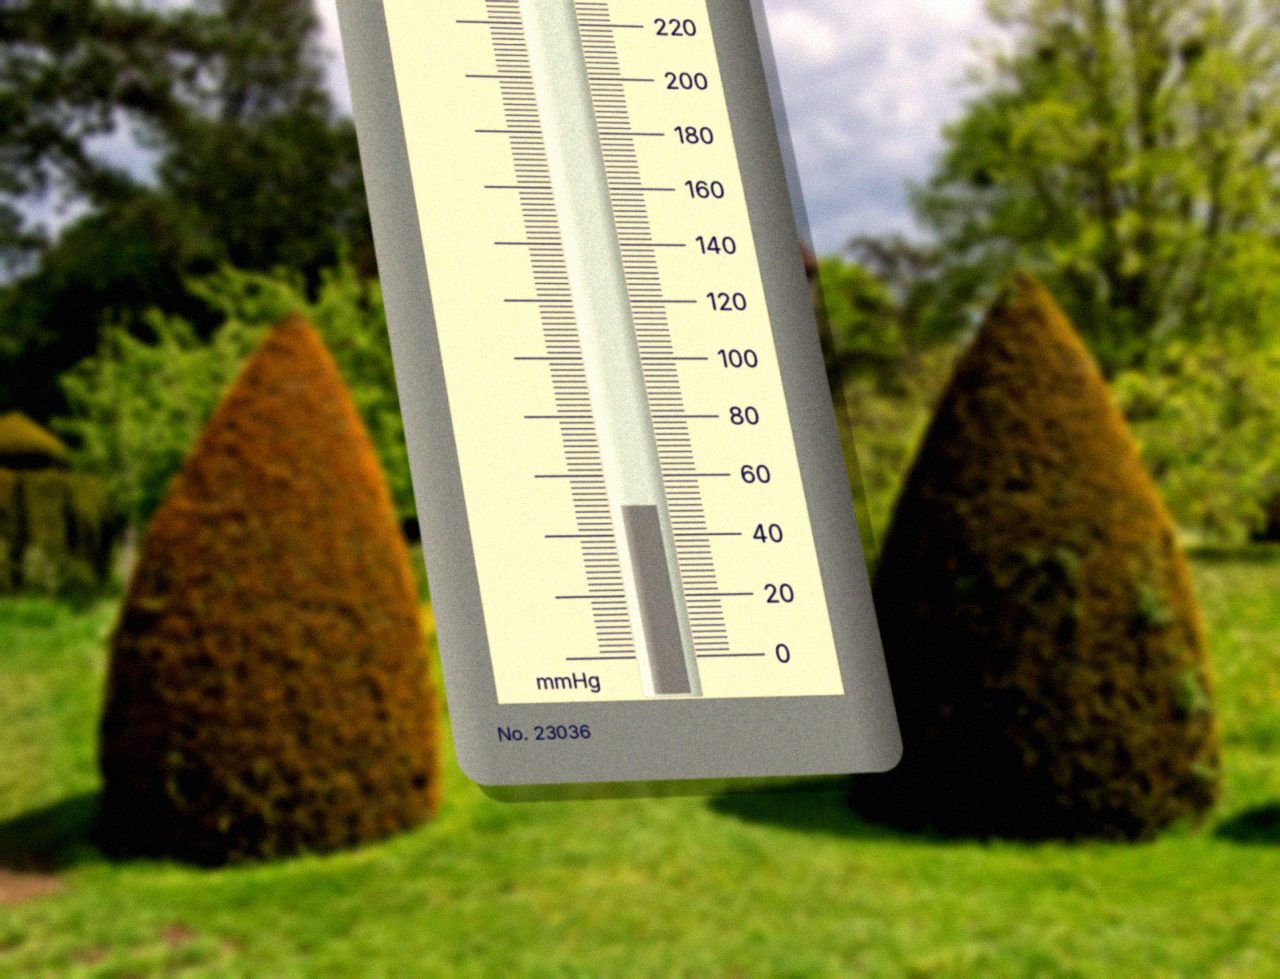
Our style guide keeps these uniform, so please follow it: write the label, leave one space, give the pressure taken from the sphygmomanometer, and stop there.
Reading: 50 mmHg
